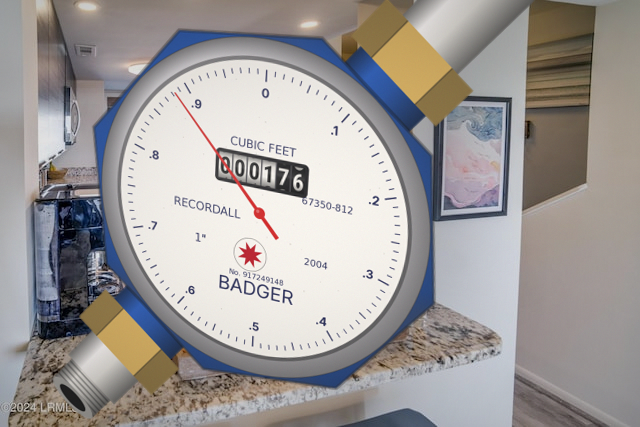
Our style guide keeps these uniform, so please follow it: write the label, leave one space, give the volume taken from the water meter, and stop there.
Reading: 175.88 ft³
